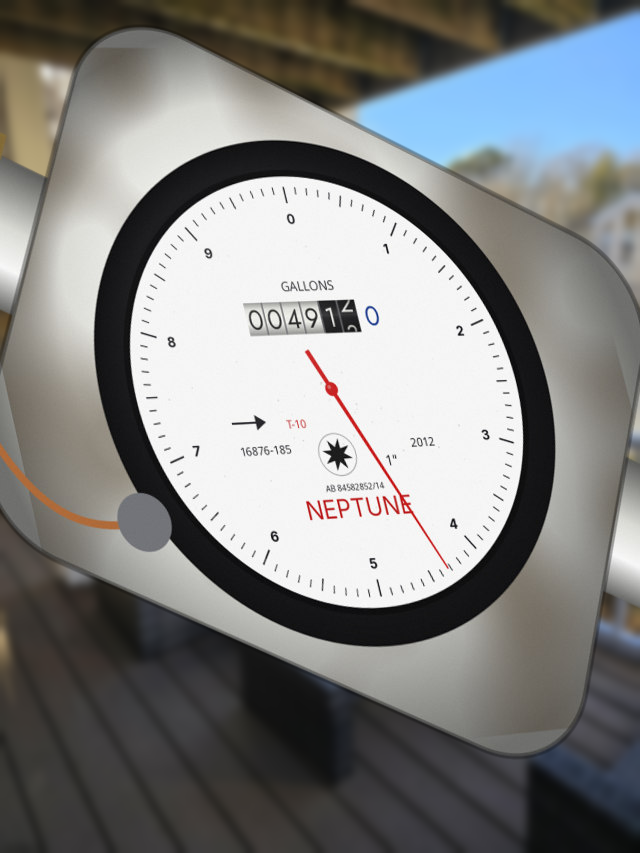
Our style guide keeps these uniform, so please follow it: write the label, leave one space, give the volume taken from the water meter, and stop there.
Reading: 49124.3 gal
